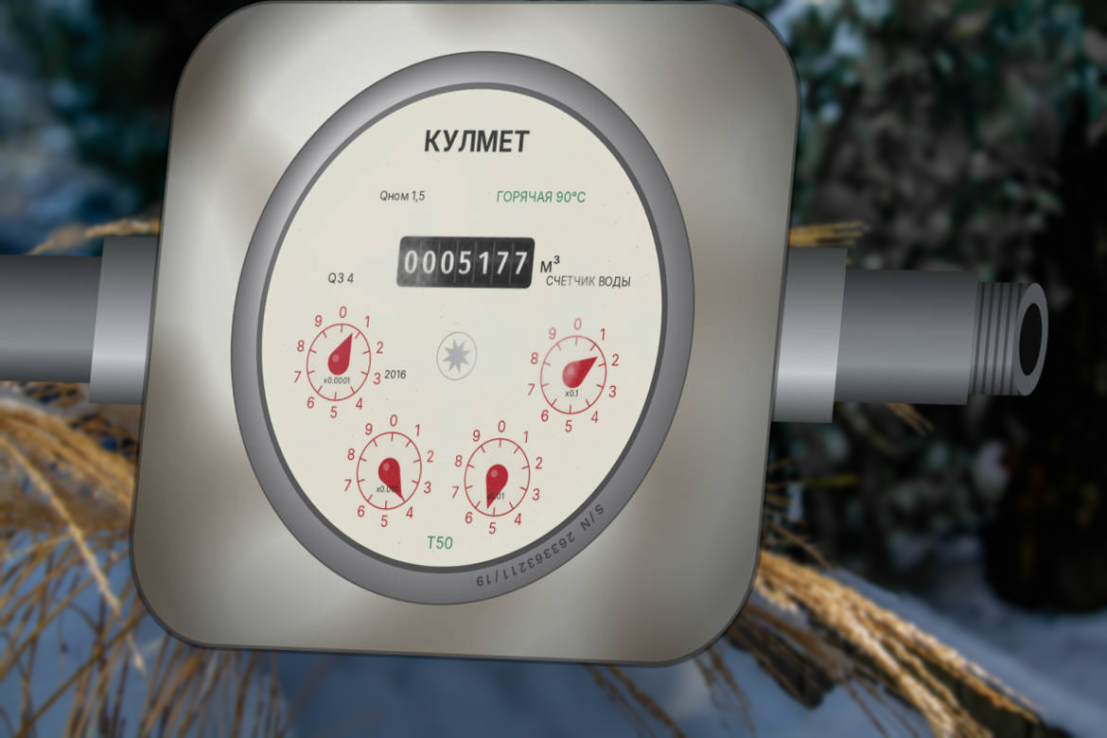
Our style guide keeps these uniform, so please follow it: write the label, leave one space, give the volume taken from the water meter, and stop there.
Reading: 5177.1540 m³
